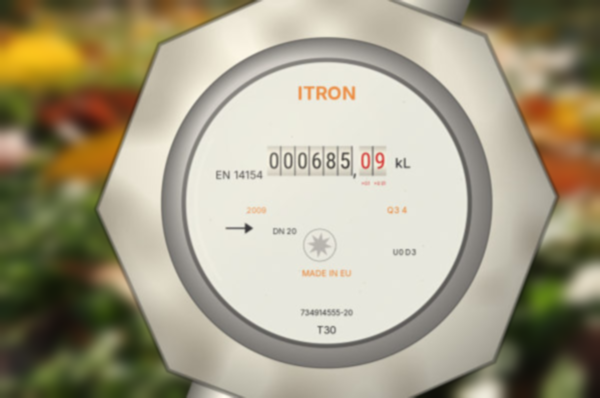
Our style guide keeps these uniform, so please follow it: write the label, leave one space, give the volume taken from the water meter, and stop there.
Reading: 685.09 kL
